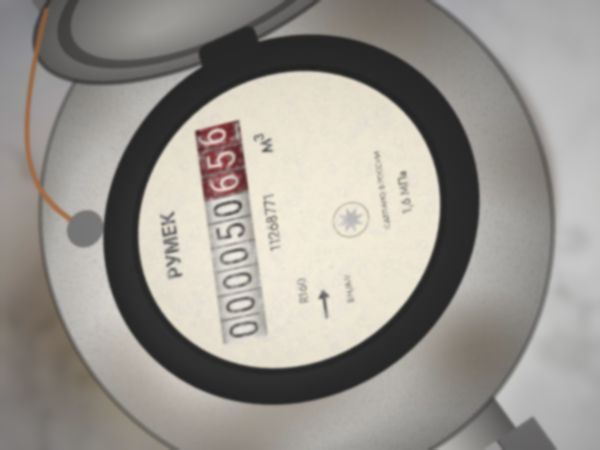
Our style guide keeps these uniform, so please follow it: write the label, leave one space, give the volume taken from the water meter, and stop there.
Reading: 50.656 m³
